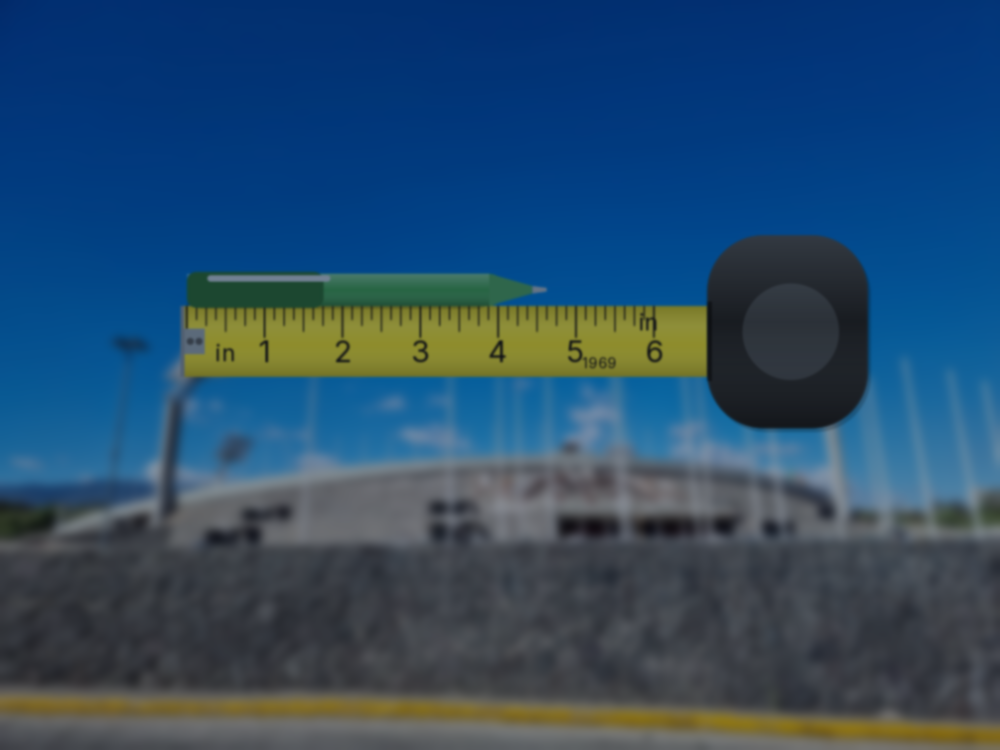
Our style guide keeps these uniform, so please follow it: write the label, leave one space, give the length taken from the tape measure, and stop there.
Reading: 4.625 in
